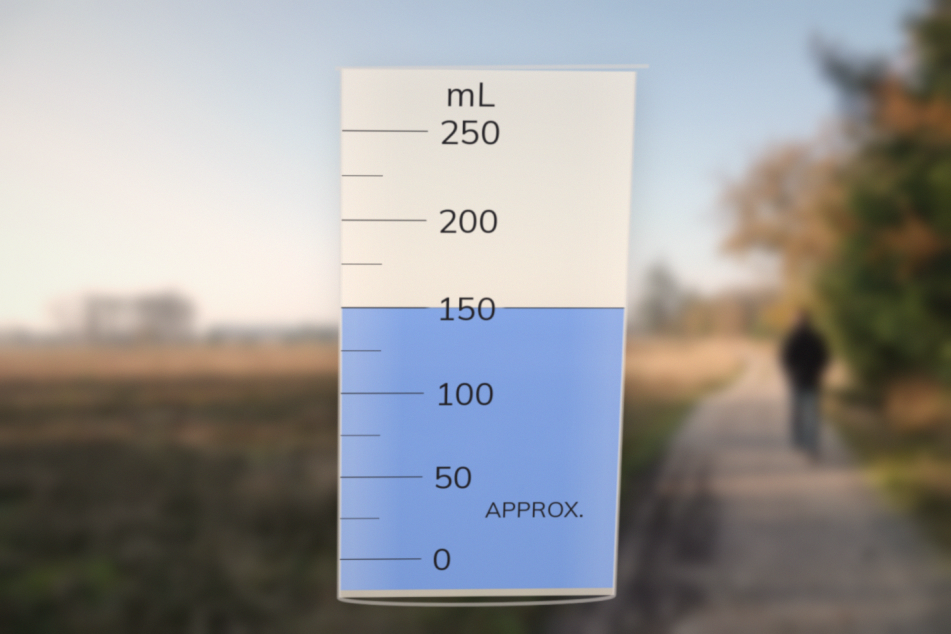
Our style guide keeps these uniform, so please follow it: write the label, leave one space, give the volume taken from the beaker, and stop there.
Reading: 150 mL
